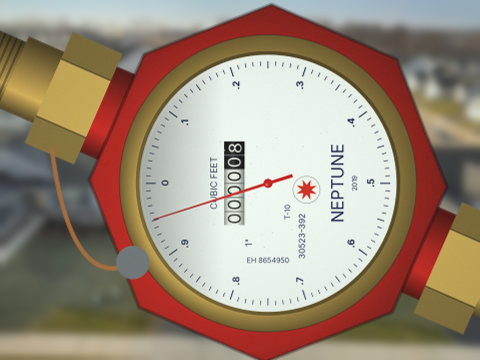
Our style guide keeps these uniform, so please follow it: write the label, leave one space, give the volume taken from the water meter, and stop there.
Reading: 7.95 ft³
